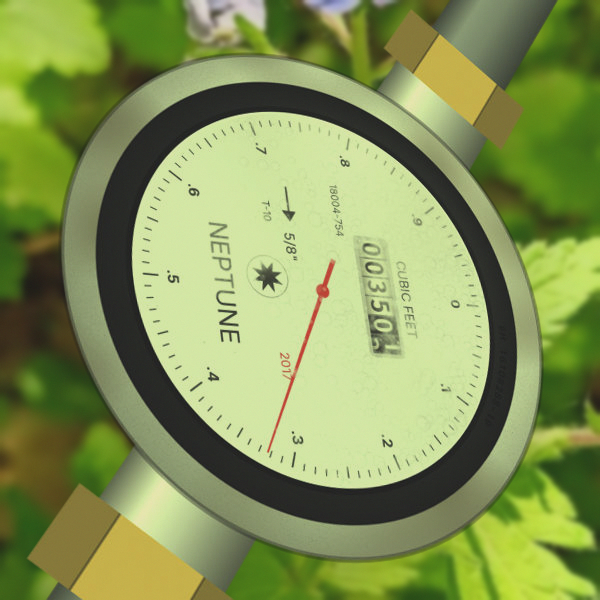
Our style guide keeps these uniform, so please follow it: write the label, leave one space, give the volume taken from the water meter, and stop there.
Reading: 3501.32 ft³
